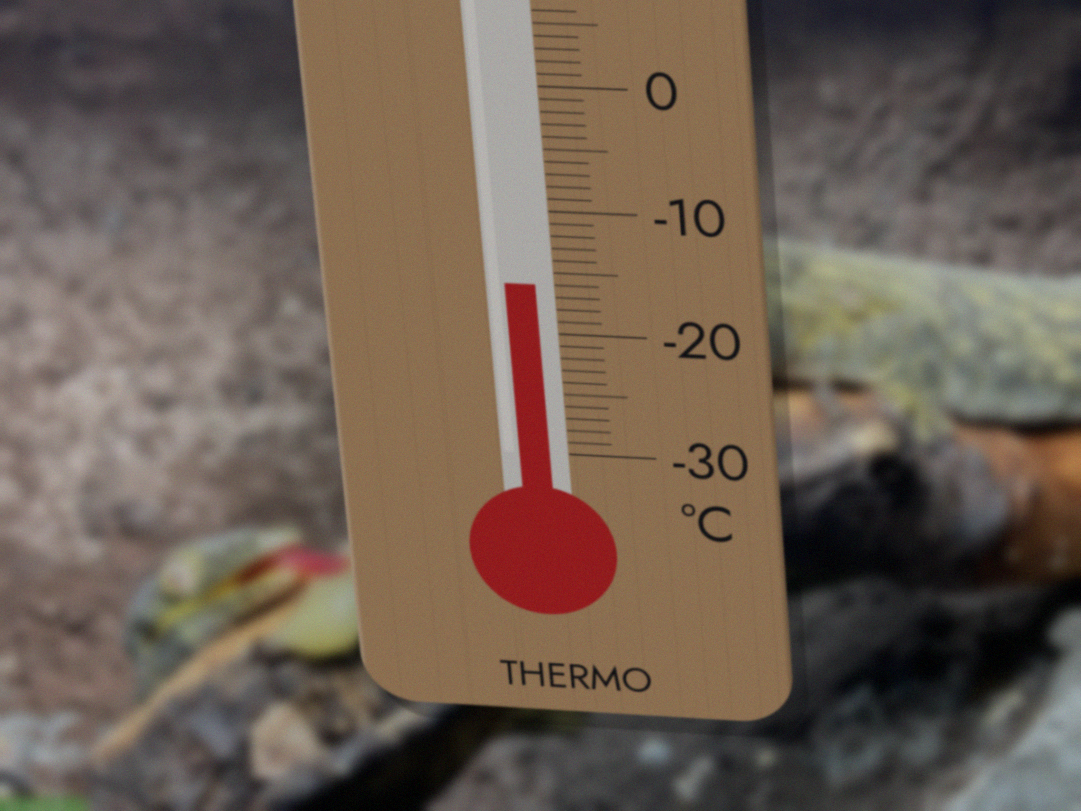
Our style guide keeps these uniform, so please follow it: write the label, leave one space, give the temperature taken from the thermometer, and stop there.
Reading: -16 °C
